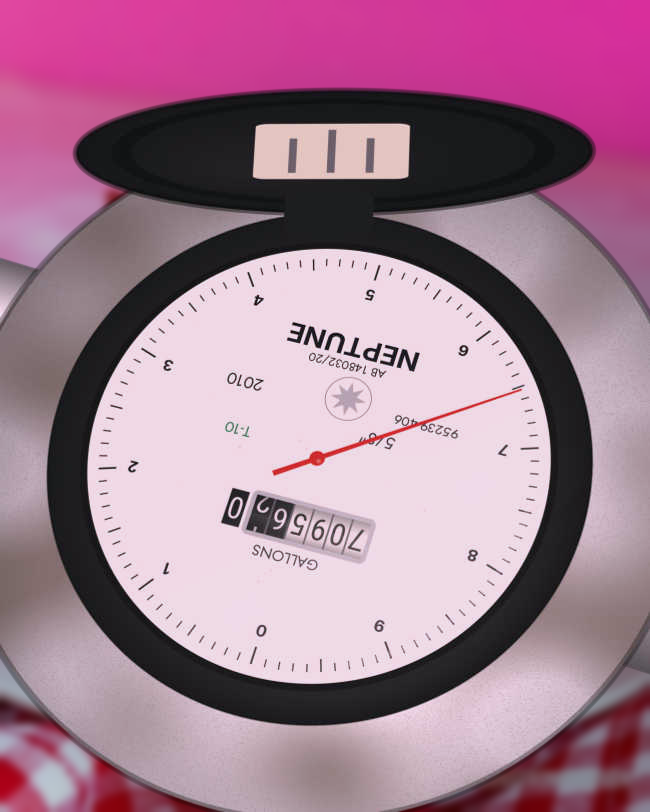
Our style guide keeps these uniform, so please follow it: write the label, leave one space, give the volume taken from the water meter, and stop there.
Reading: 7095616.5 gal
